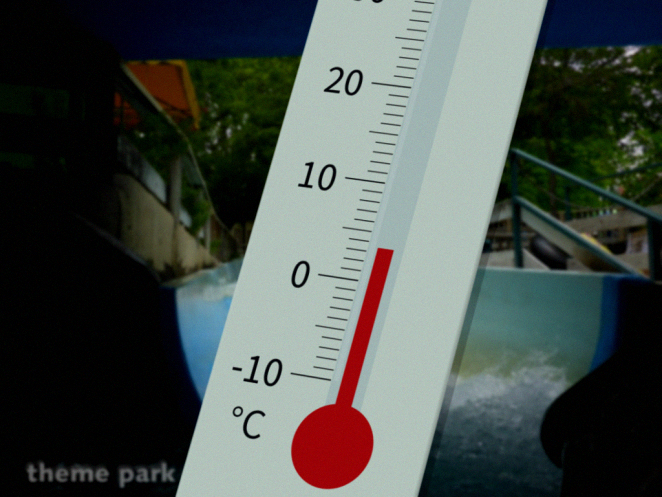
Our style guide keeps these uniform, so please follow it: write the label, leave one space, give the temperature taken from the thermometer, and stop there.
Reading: 3.5 °C
